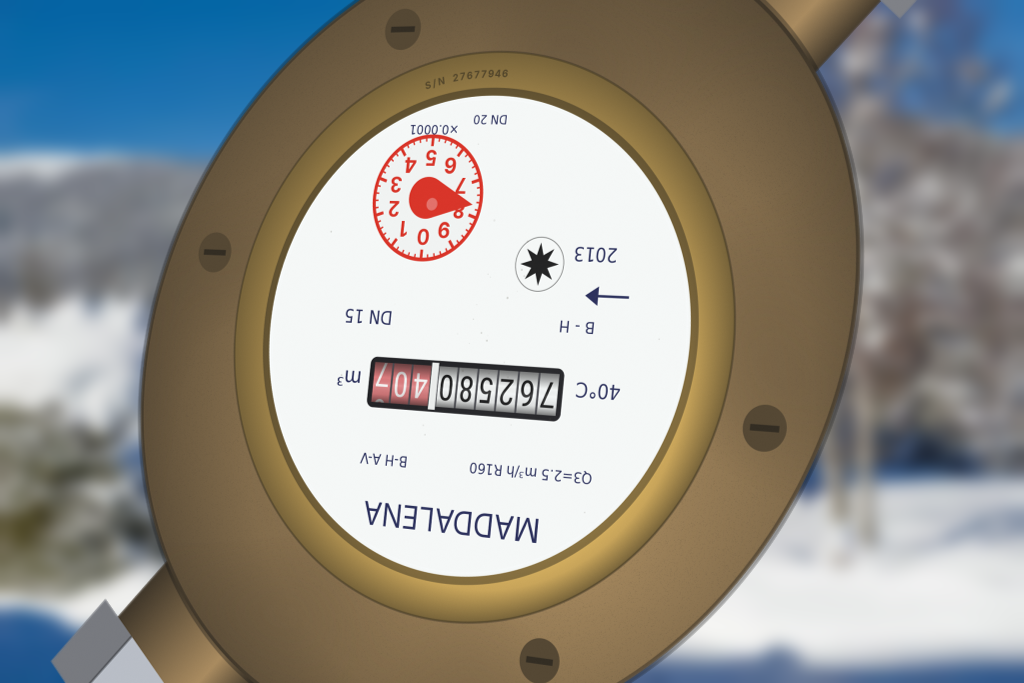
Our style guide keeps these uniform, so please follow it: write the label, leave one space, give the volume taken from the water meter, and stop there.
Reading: 762580.4067 m³
